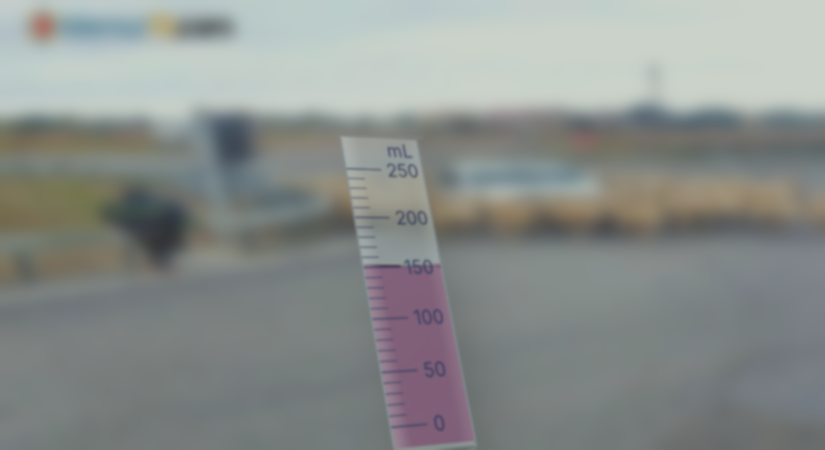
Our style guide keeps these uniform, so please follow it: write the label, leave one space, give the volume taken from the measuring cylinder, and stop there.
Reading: 150 mL
